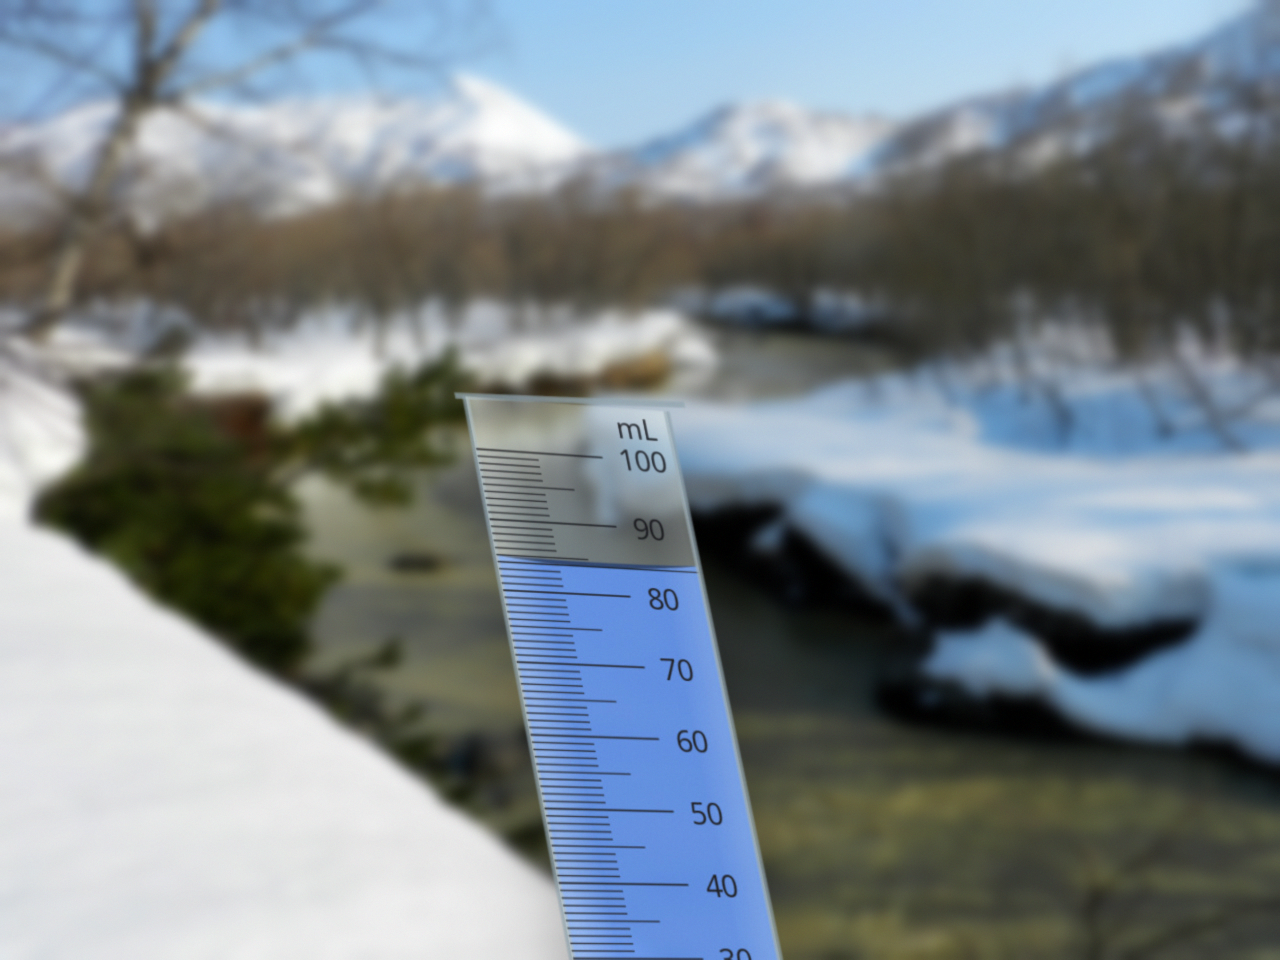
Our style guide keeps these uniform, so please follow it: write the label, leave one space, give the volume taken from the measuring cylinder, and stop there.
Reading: 84 mL
